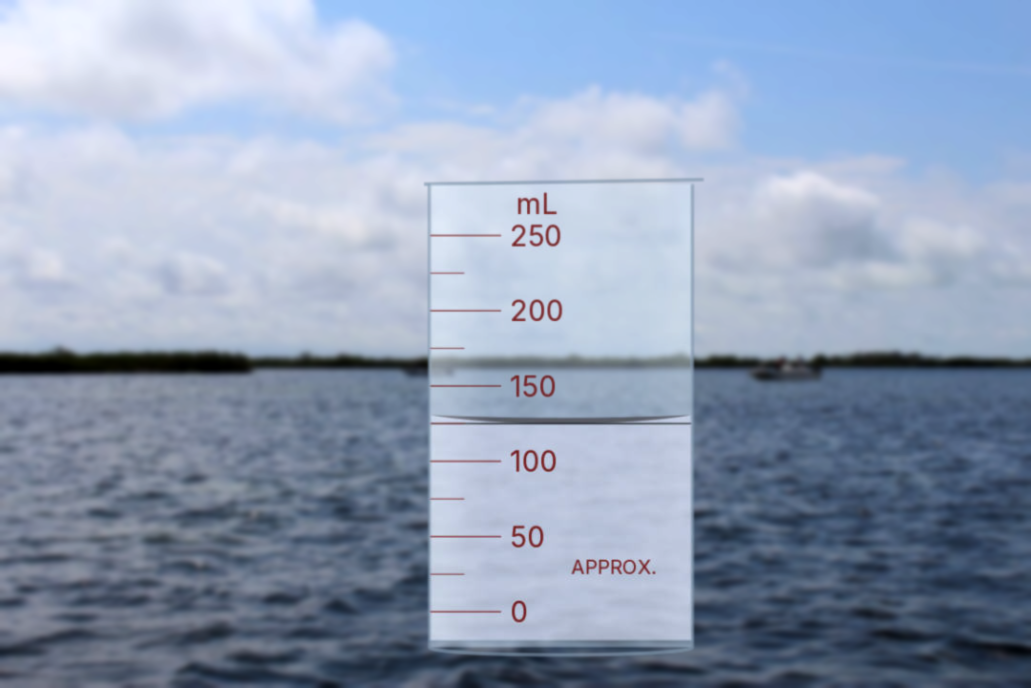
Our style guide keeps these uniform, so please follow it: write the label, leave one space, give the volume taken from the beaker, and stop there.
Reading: 125 mL
